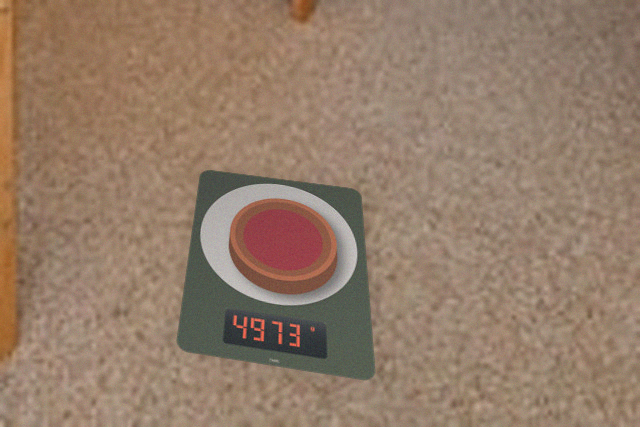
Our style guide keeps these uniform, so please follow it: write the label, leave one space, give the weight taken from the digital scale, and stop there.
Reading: 4973 g
